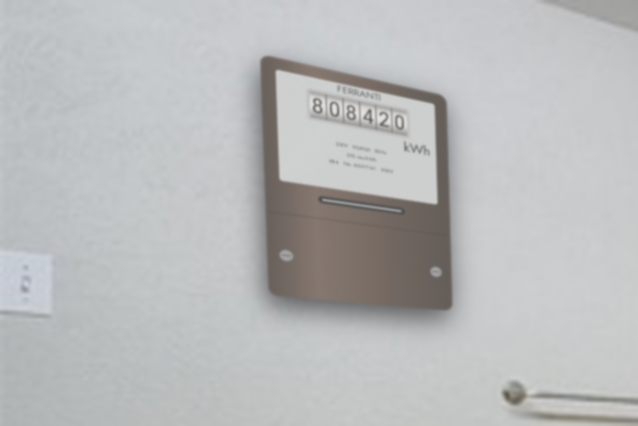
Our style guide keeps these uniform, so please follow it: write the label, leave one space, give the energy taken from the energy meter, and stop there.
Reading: 808420 kWh
